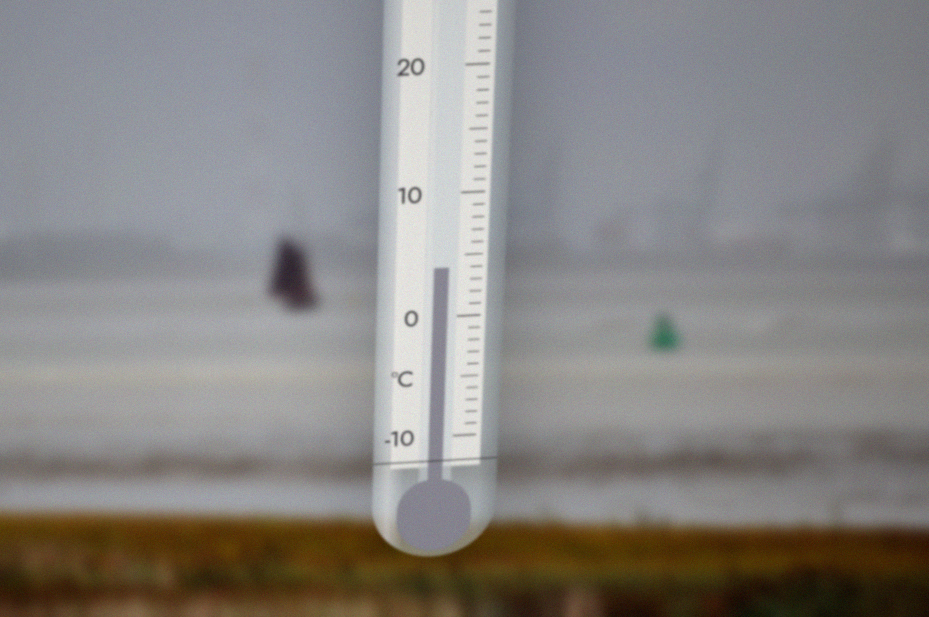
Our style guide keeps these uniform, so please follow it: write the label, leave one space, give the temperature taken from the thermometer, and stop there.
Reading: 4 °C
